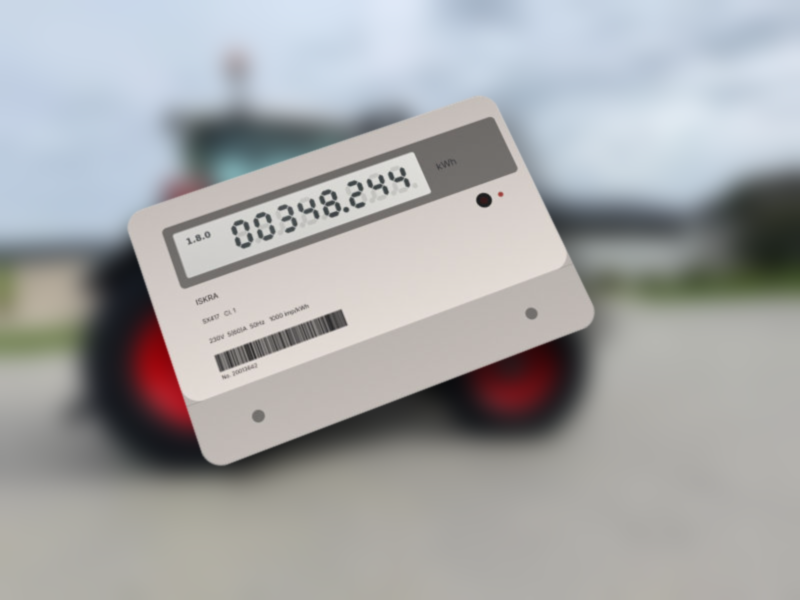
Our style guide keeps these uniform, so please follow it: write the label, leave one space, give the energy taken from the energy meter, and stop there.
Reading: 348.244 kWh
